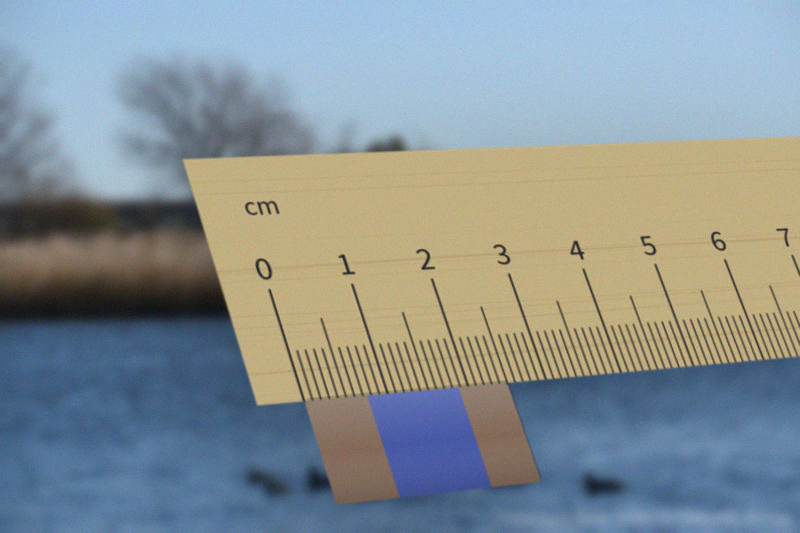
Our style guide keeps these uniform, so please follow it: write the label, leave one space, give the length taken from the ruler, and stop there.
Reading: 2.5 cm
